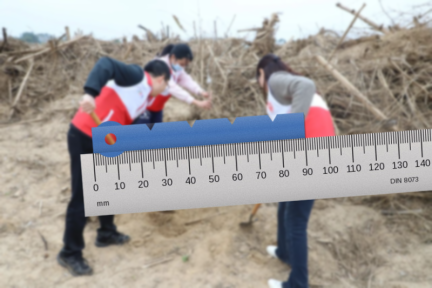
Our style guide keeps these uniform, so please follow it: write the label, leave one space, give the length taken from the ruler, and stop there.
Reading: 90 mm
